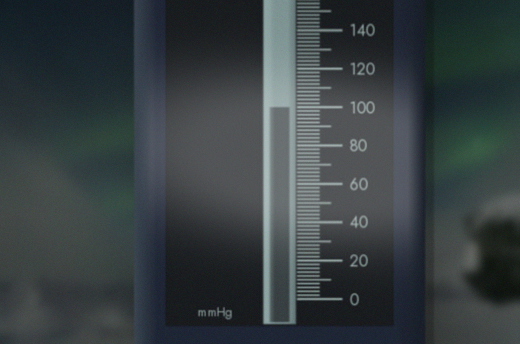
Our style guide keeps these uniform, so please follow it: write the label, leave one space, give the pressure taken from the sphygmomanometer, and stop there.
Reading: 100 mmHg
